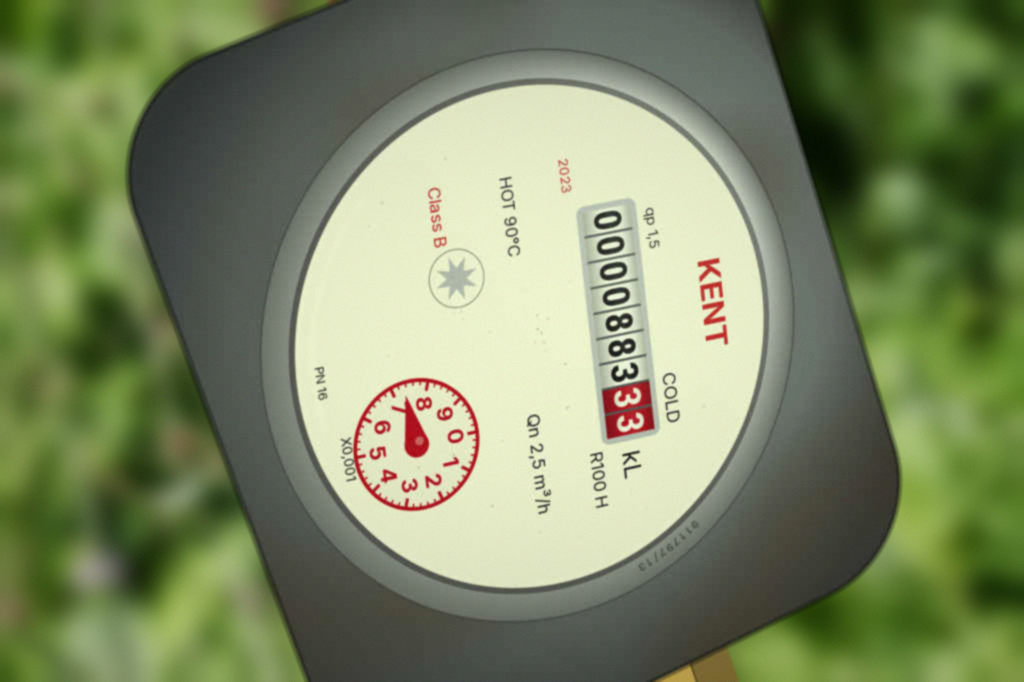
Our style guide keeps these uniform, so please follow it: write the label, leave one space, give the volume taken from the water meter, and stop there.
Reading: 883.337 kL
